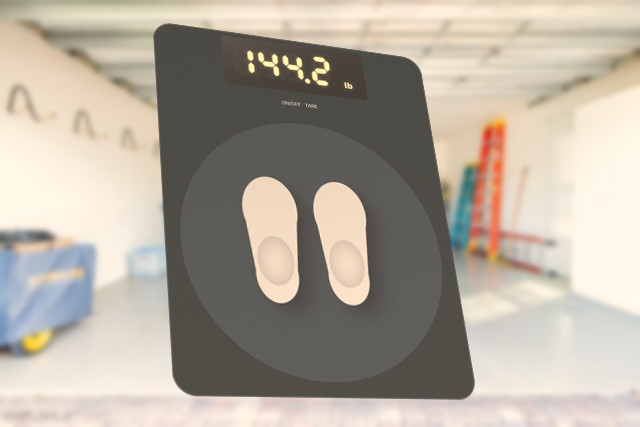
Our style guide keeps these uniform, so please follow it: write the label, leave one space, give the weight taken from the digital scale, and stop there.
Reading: 144.2 lb
